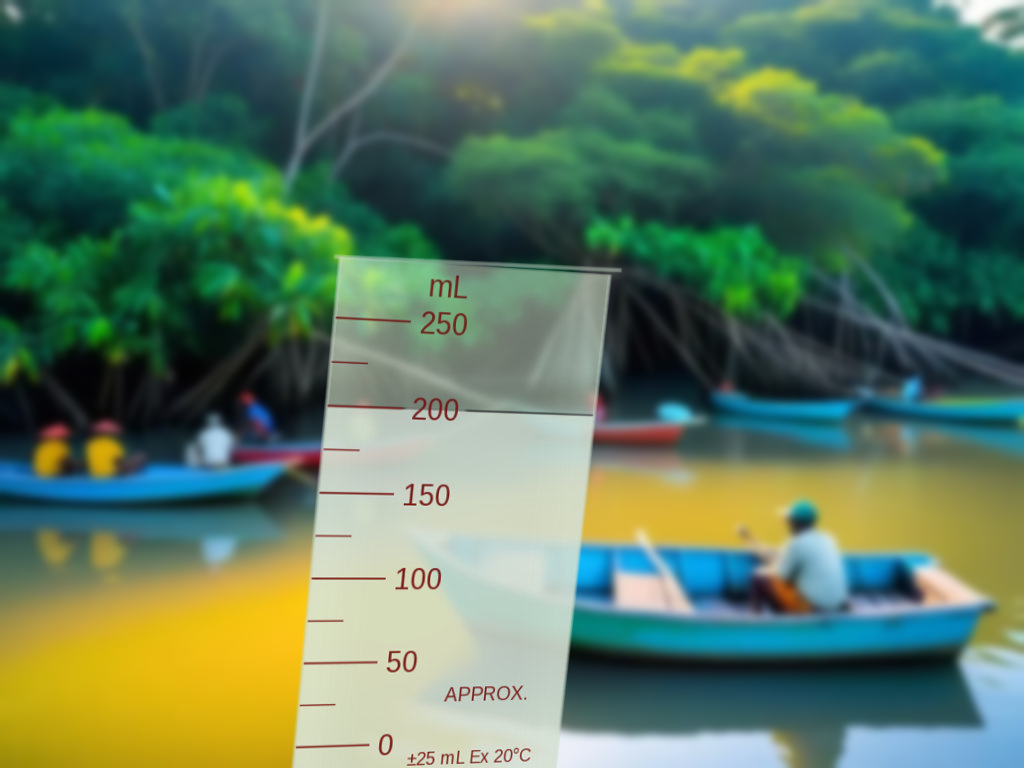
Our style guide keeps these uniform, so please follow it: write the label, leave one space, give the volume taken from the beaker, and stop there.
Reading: 200 mL
